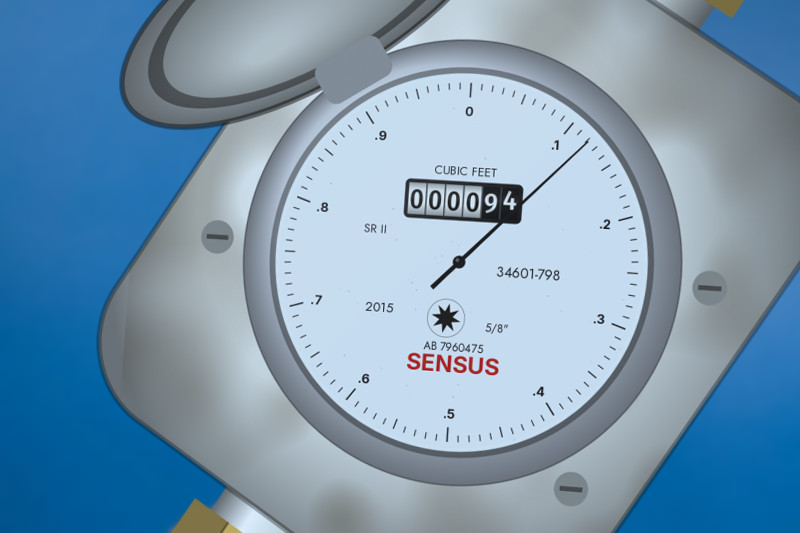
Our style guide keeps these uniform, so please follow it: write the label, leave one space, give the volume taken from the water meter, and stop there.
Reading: 94.12 ft³
